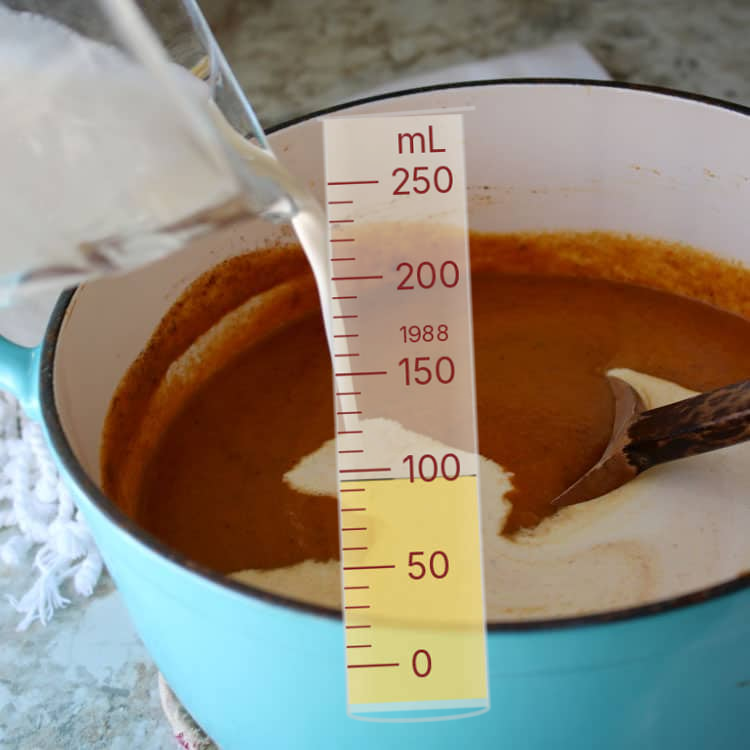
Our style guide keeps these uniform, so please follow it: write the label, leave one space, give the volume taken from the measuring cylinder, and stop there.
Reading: 95 mL
